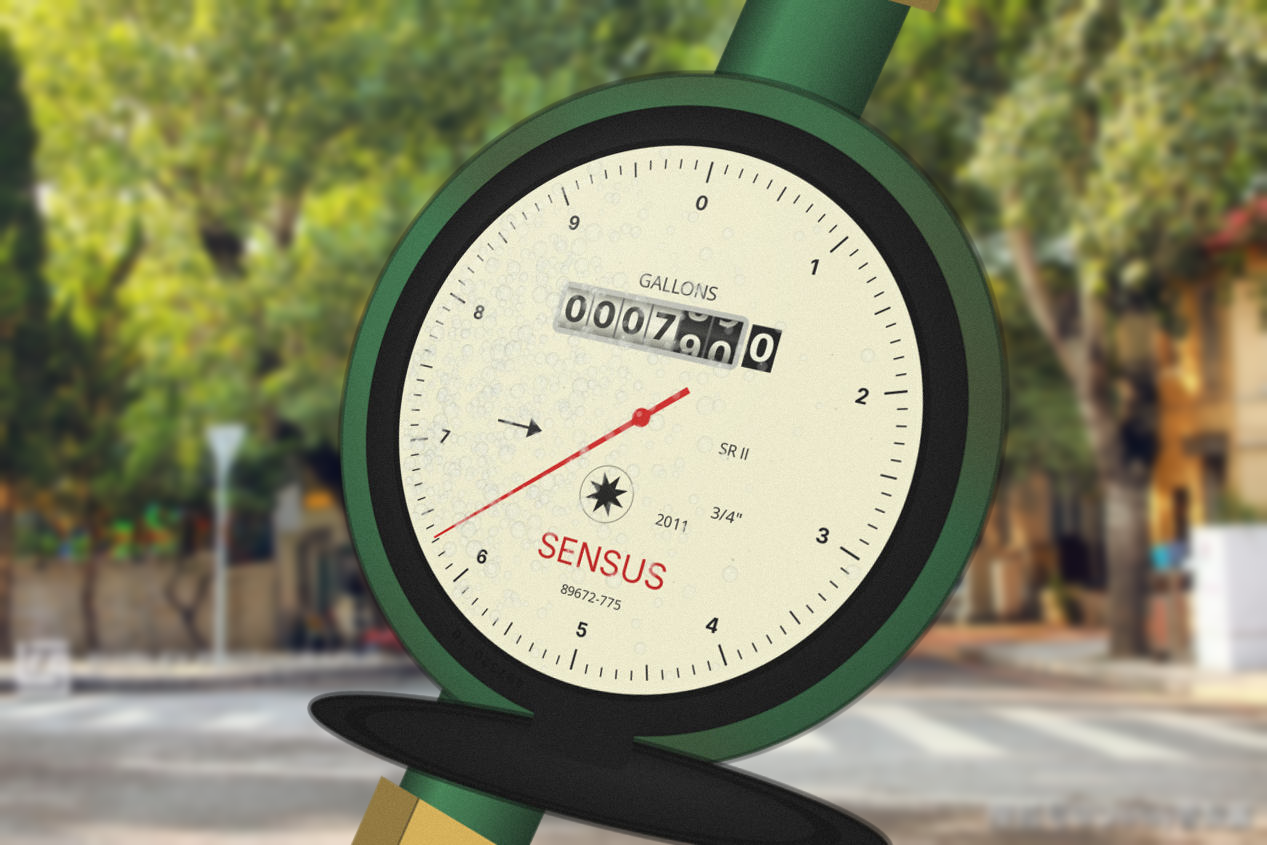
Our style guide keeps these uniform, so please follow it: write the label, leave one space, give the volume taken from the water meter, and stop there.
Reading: 7896.3 gal
